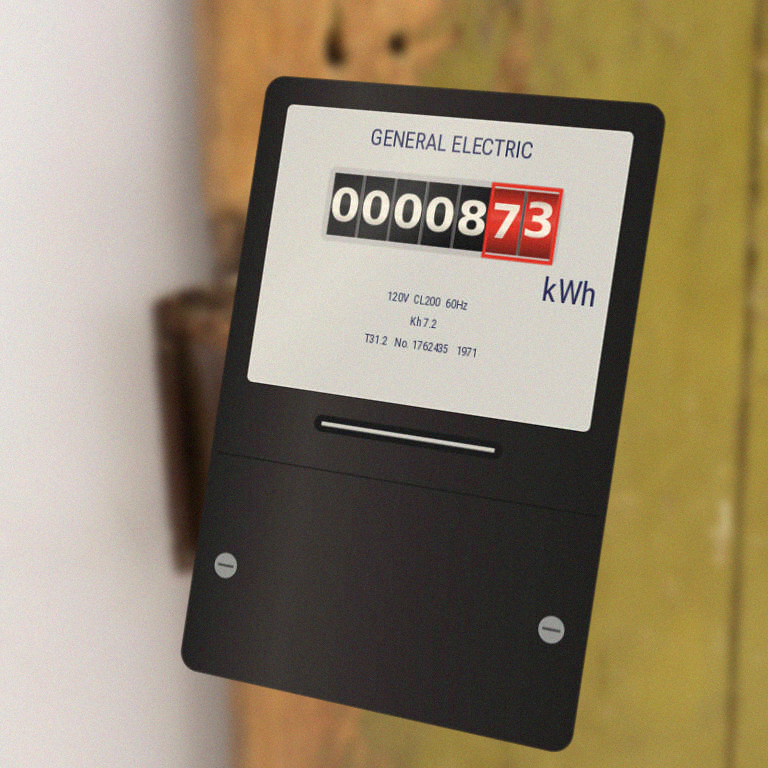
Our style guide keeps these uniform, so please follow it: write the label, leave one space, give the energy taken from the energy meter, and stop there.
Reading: 8.73 kWh
